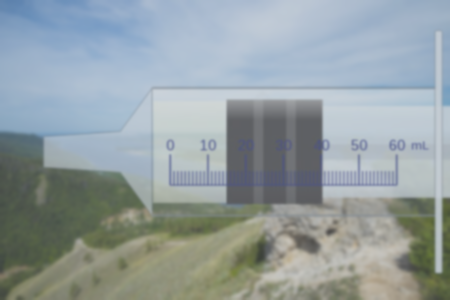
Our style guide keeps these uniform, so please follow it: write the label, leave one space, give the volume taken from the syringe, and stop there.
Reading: 15 mL
